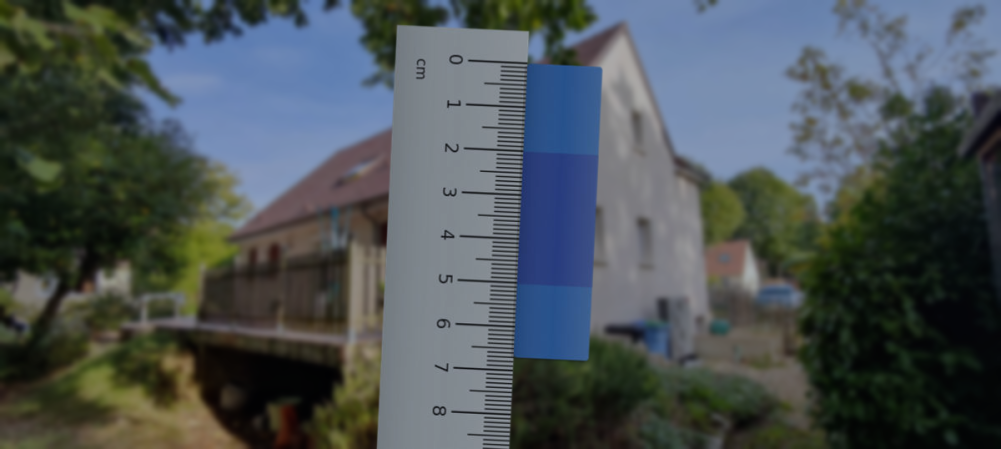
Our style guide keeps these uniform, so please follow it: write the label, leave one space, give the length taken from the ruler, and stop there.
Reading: 6.7 cm
